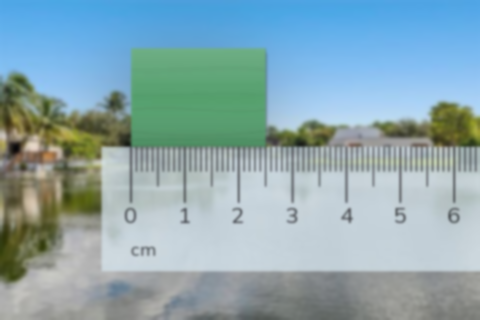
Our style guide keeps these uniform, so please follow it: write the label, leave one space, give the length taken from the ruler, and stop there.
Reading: 2.5 cm
